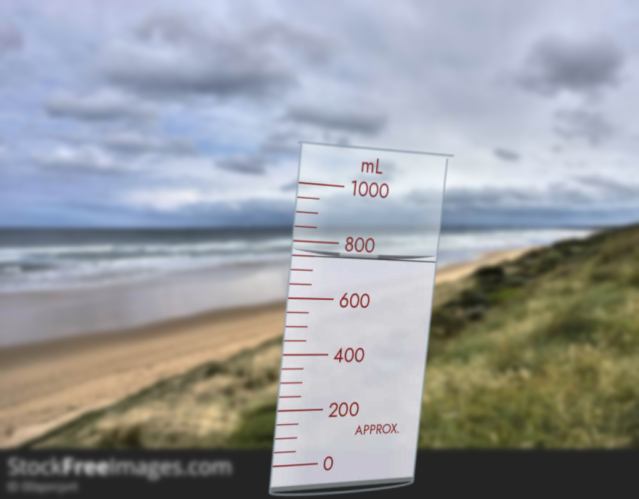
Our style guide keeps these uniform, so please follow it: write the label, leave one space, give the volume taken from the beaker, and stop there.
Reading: 750 mL
